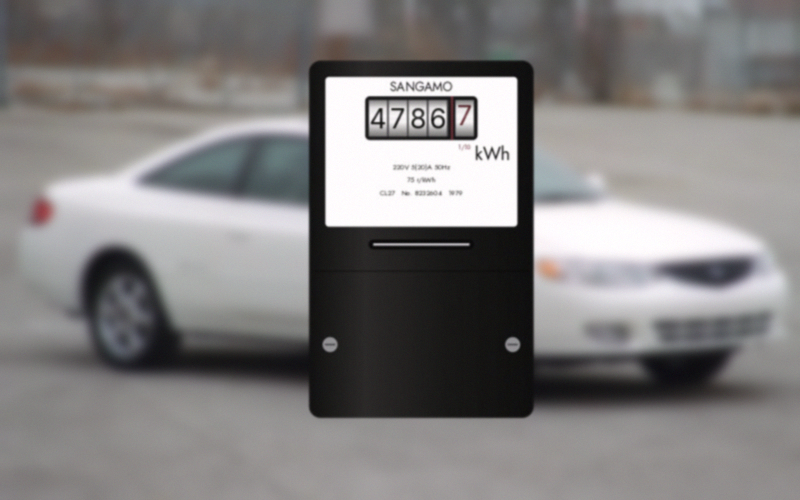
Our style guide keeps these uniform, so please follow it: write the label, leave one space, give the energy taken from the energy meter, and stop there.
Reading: 4786.7 kWh
